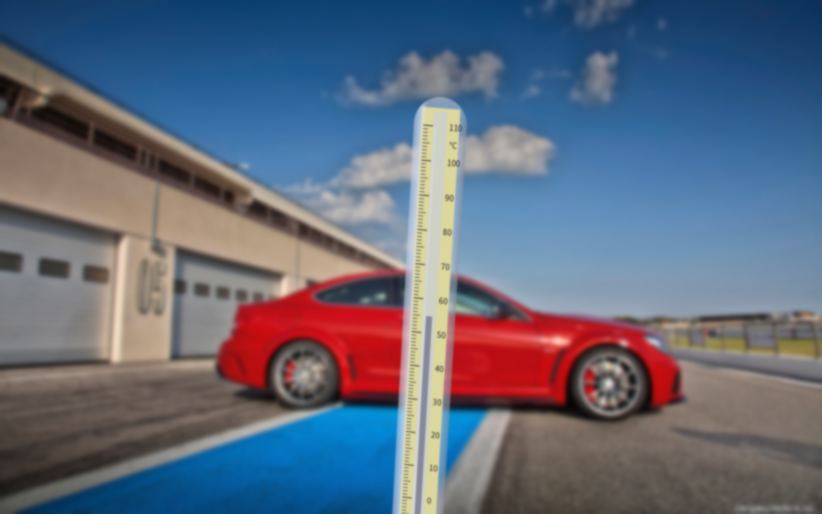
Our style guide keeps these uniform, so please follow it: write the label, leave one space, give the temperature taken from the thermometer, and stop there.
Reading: 55 °C
